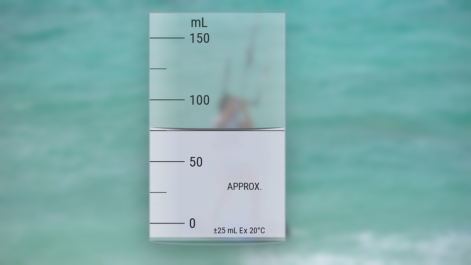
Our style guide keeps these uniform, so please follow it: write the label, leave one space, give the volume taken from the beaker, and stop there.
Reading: 75 mL
